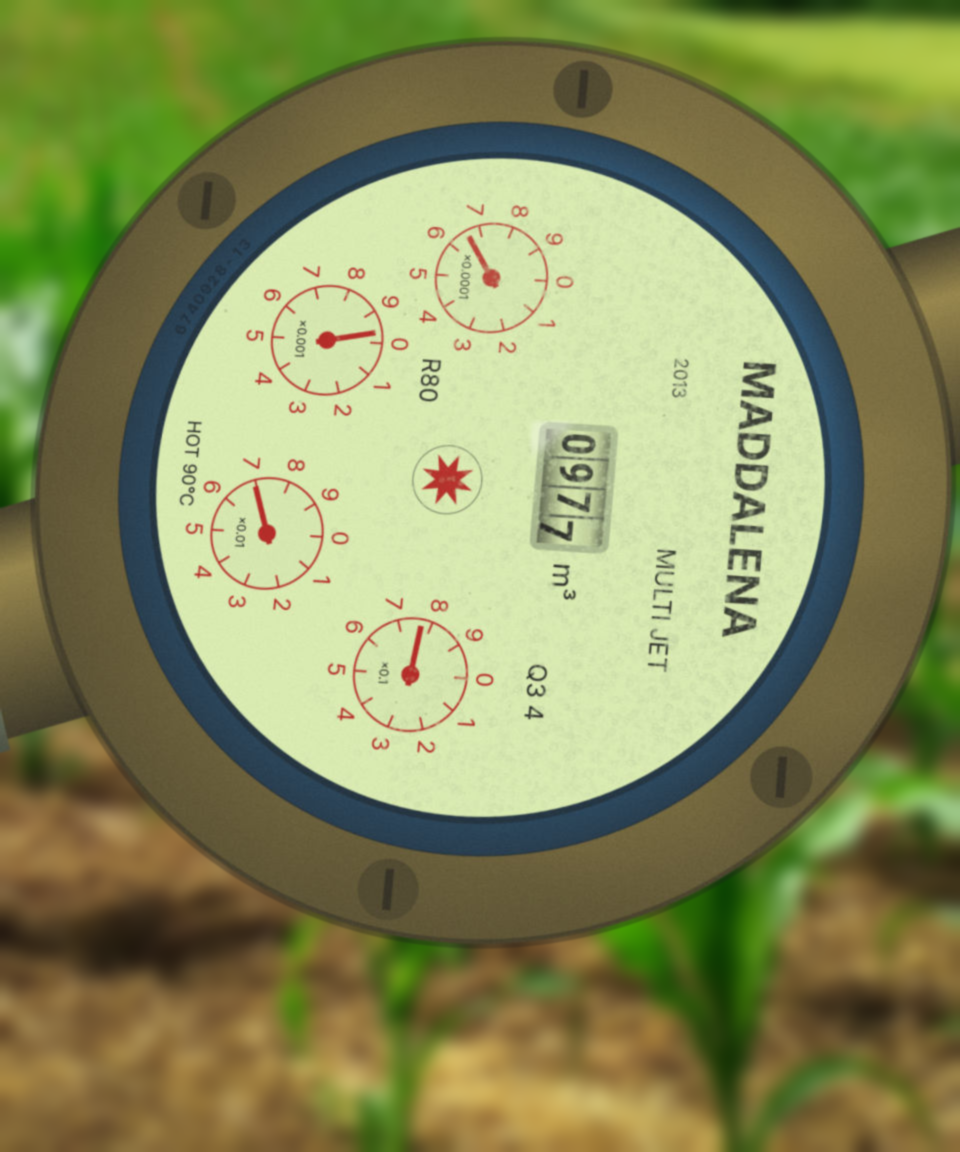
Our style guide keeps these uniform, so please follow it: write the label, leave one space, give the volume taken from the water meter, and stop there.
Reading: 976.7696 m³
